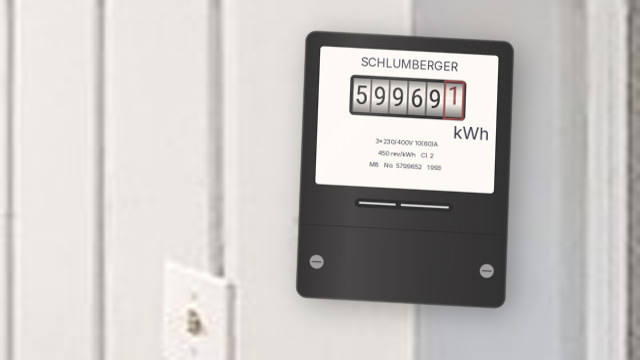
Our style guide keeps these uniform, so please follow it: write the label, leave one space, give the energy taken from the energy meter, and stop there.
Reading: 59969.1 kWh
